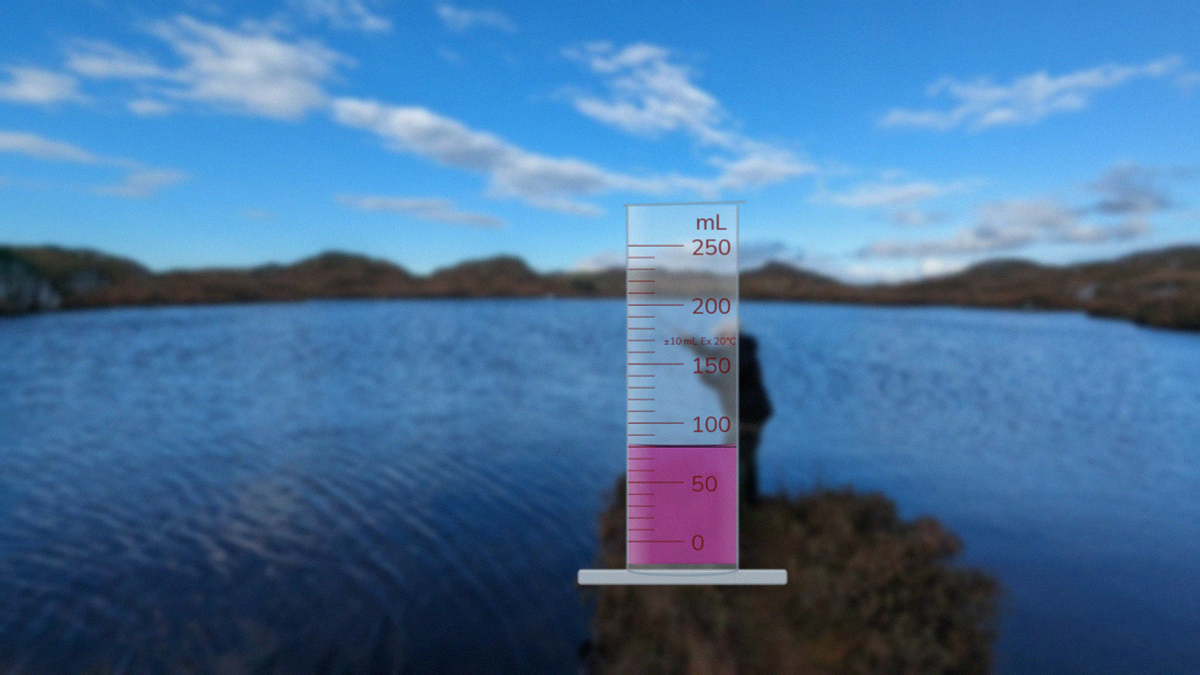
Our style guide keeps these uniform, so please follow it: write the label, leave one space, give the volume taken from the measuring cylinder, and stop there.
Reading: 80 mL
